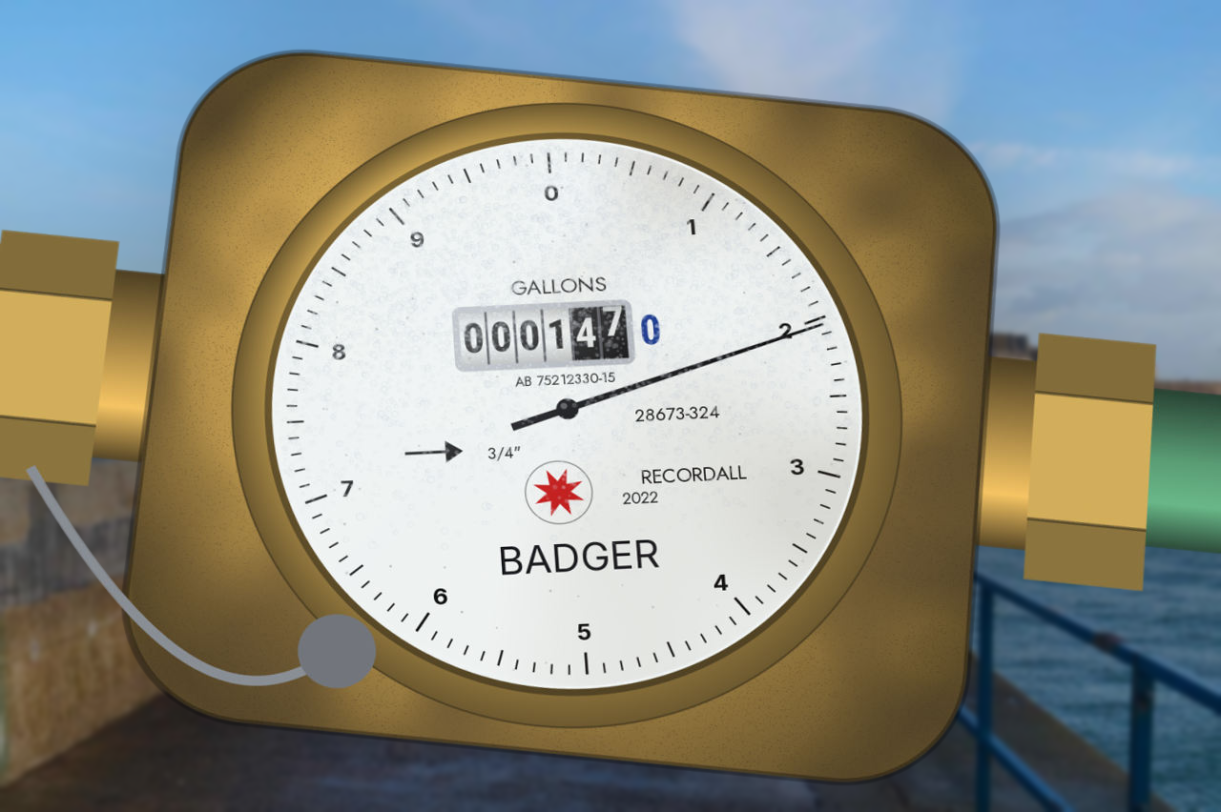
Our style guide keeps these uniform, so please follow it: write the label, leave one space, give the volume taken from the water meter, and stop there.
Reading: 1472.0 gal
